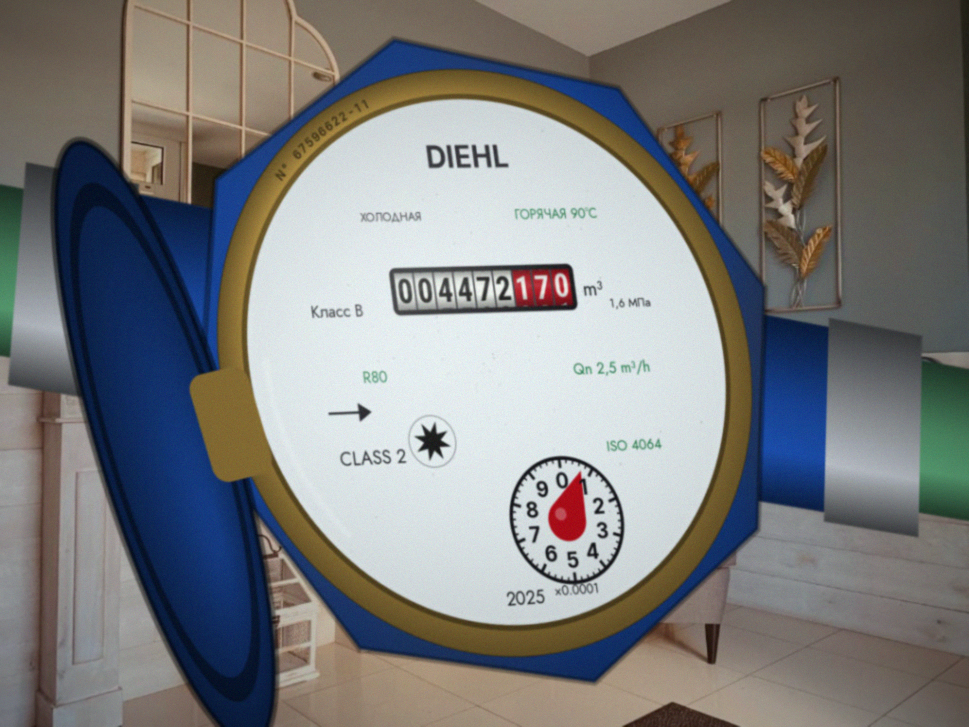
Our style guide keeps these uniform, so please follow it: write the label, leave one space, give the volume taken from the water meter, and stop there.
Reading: 4472.1700 m³
